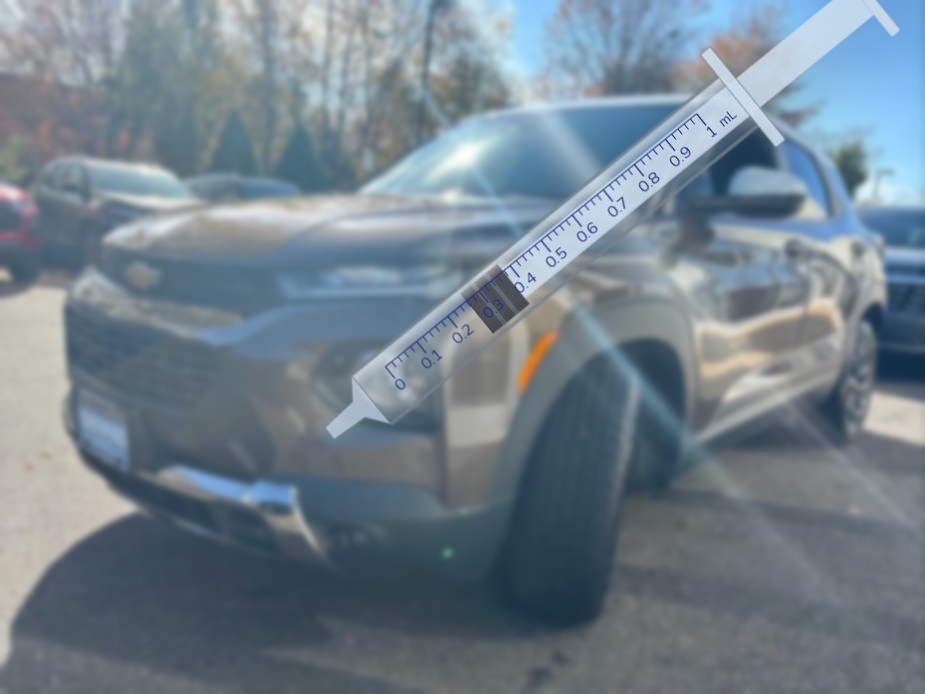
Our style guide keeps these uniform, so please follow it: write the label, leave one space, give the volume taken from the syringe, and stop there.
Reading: 0.26 mL
